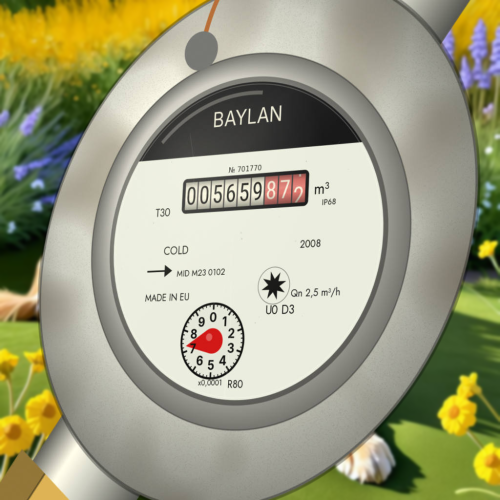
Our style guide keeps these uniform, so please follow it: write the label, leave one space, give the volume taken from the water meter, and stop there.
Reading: 5659.8717 m³
